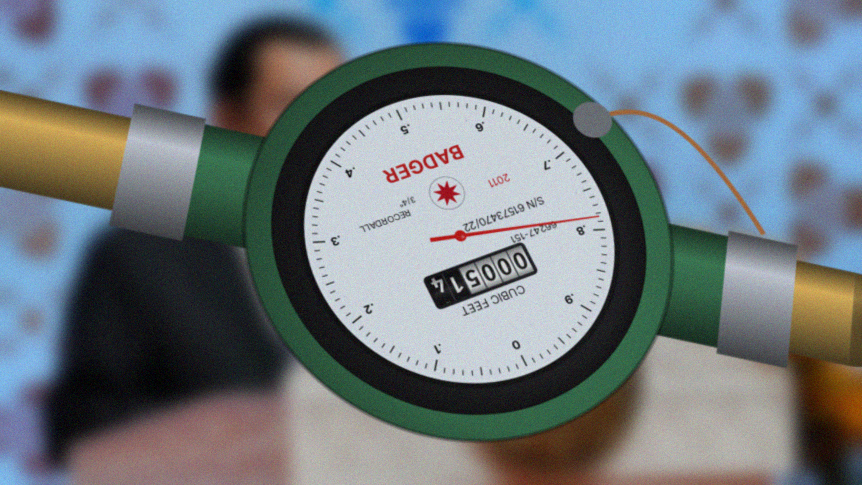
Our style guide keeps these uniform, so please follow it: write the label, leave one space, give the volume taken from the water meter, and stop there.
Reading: 513.78 ft³
